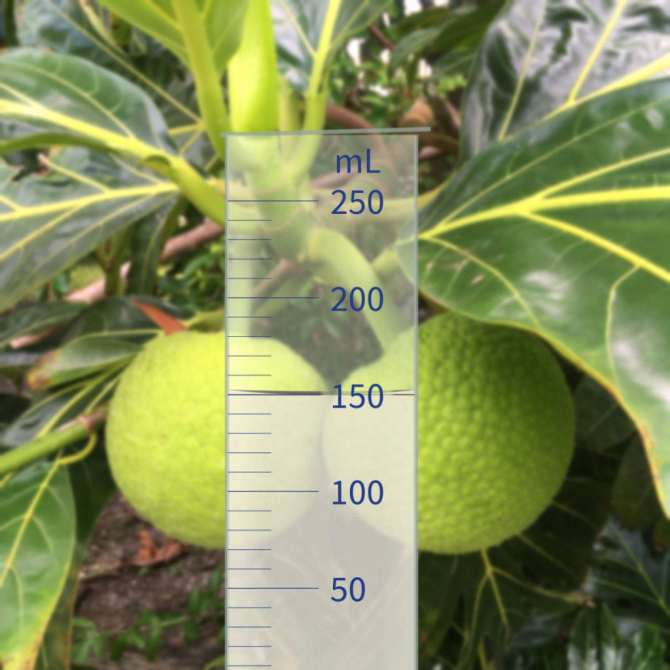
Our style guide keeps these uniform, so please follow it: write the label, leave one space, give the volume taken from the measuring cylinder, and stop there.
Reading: 150 mL
